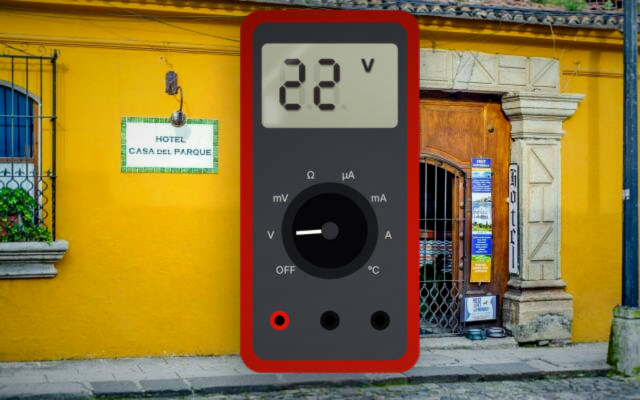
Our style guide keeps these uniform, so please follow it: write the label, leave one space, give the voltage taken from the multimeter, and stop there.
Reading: 22 V
